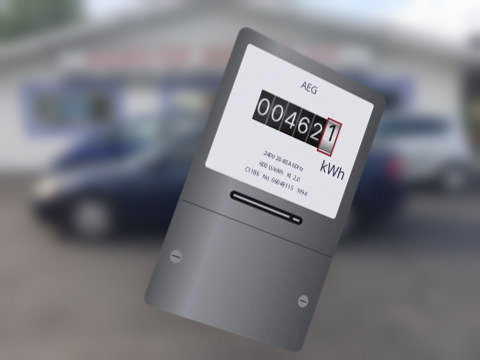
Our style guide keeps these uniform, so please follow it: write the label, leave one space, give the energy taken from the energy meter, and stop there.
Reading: 462.1 kWh
